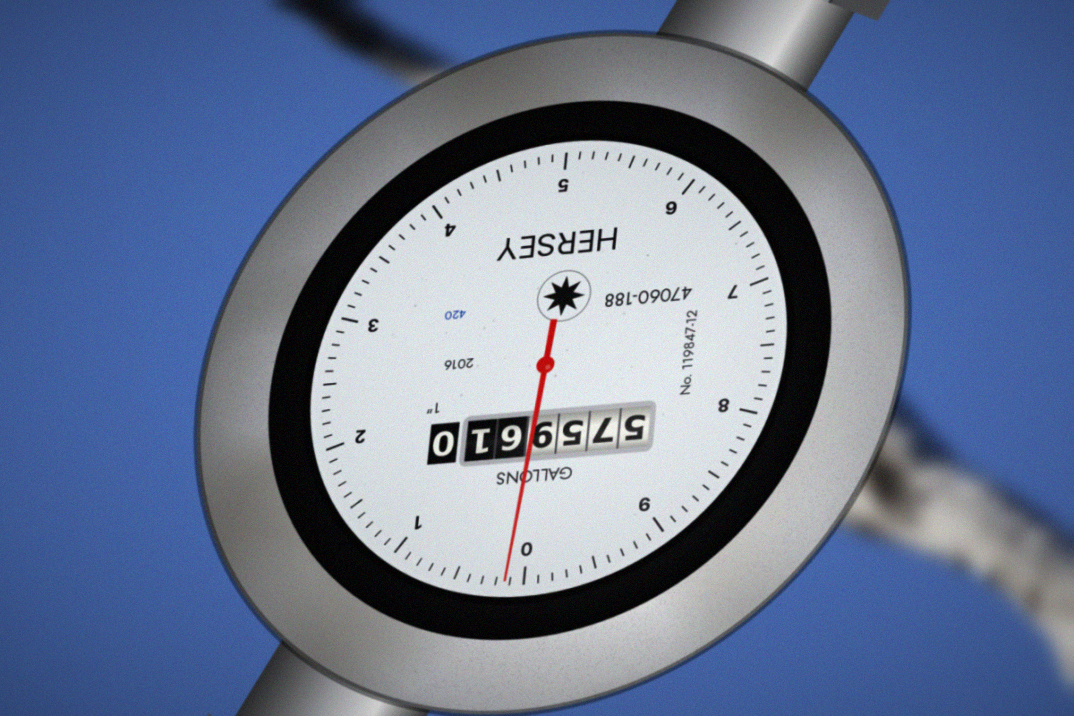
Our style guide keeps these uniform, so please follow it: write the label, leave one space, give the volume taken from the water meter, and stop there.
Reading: 5759610.1 gal
